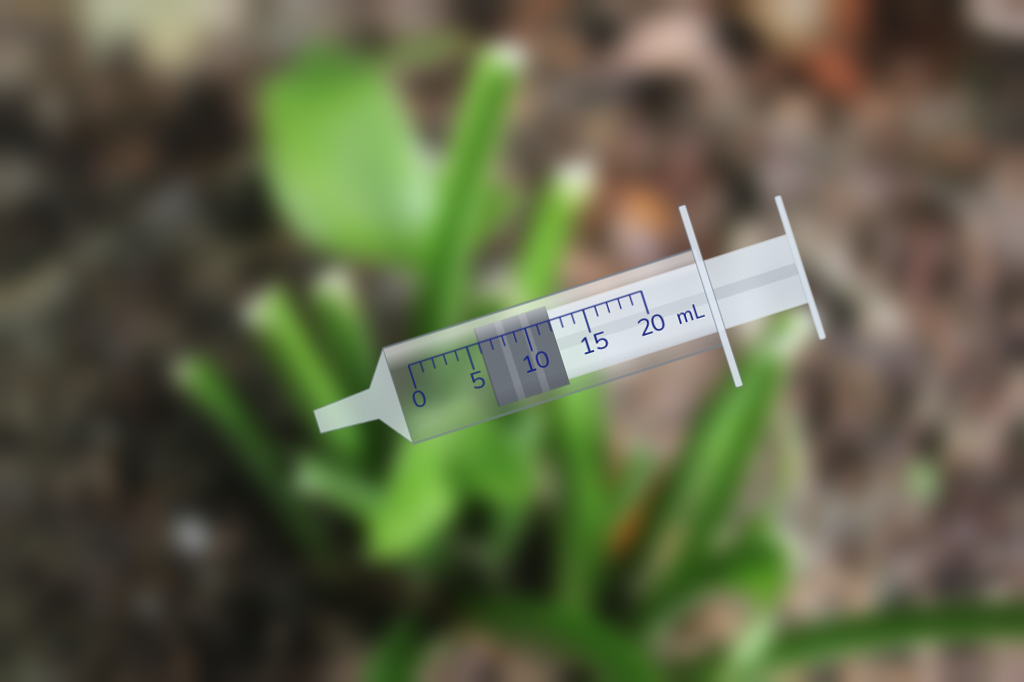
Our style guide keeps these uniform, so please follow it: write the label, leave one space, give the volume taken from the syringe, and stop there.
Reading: 6 mL
